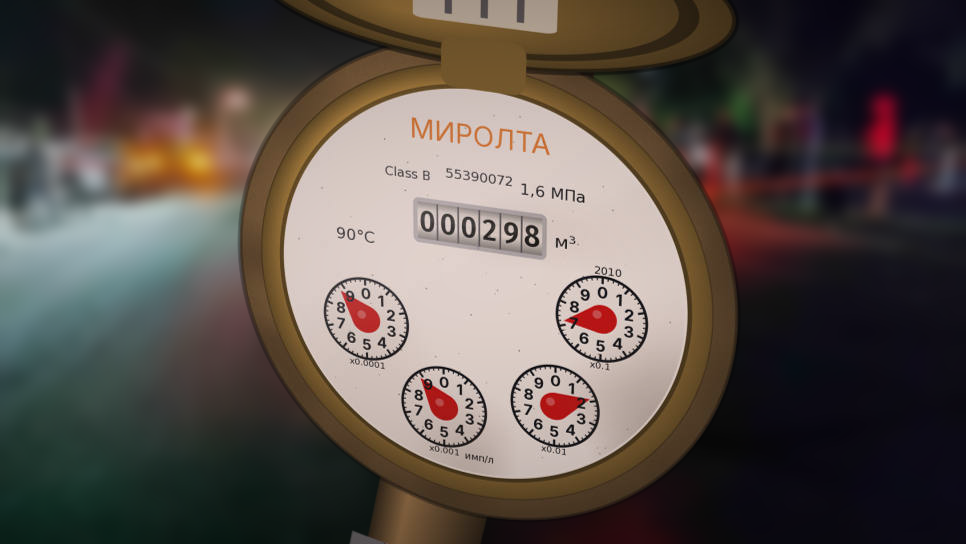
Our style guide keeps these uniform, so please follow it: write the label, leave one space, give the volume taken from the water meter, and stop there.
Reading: 298.7188 m³
